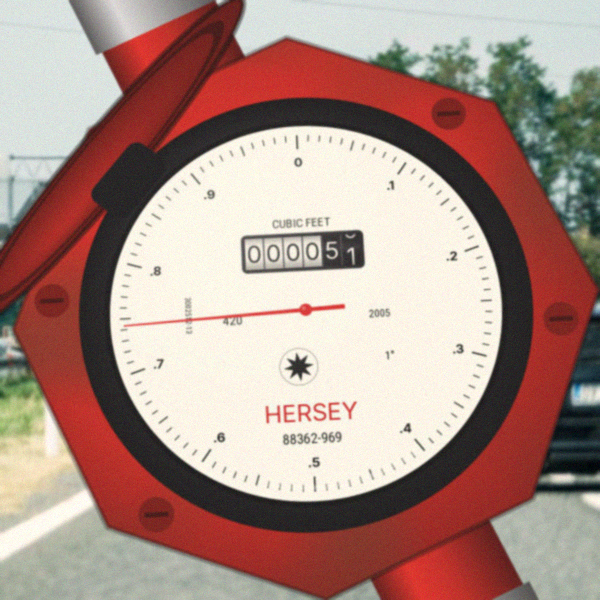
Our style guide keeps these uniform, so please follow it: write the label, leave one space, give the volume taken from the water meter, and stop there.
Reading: 50.74 ft³
